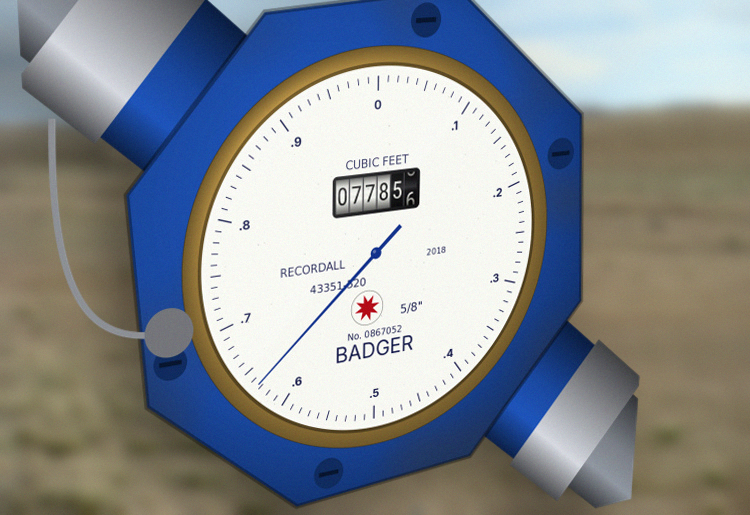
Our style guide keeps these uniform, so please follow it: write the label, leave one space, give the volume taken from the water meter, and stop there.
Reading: 77855.63 ft³
